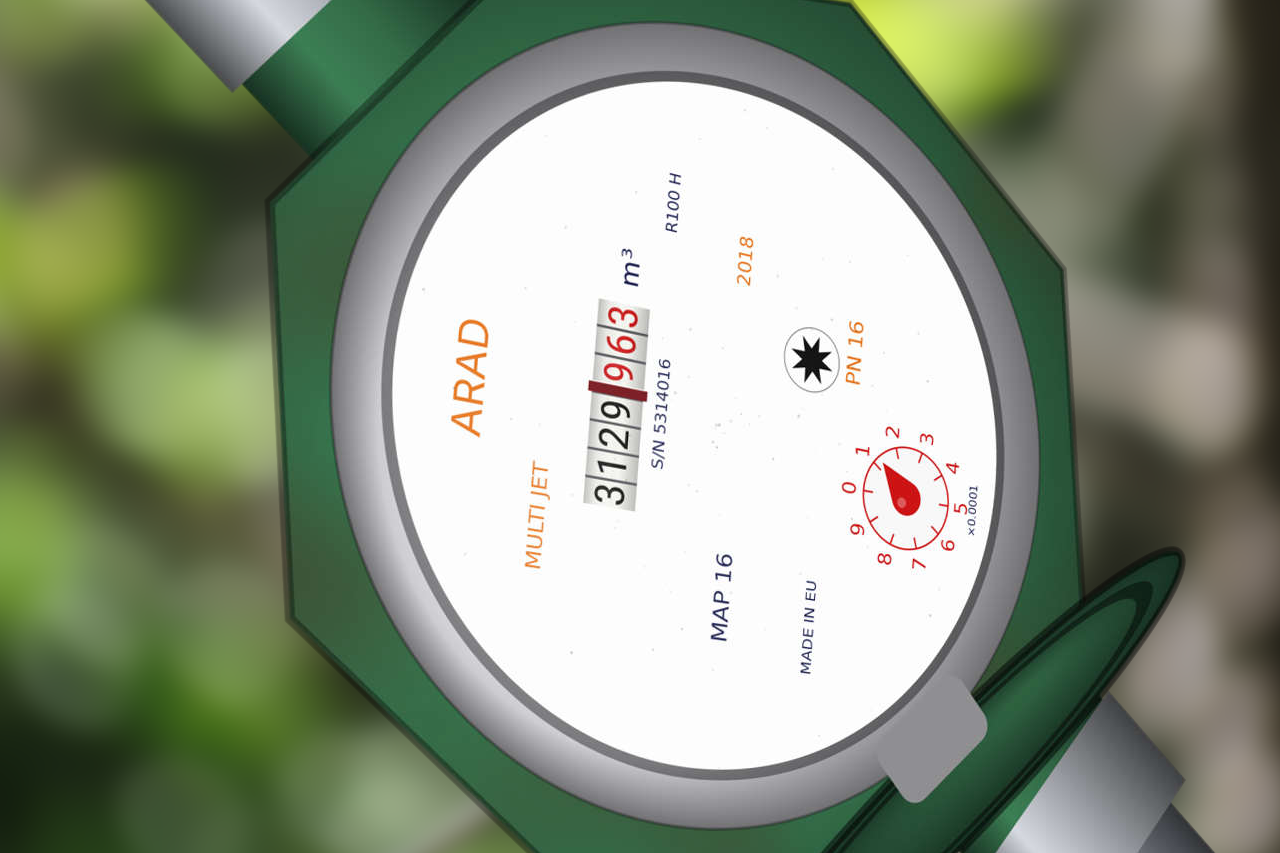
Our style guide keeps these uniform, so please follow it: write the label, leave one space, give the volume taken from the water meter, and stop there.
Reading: 3129.9631 m³
